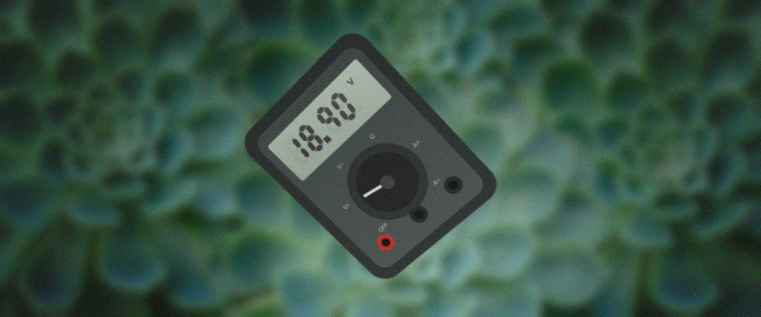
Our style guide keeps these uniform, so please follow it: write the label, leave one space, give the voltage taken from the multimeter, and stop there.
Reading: 18.90 V
